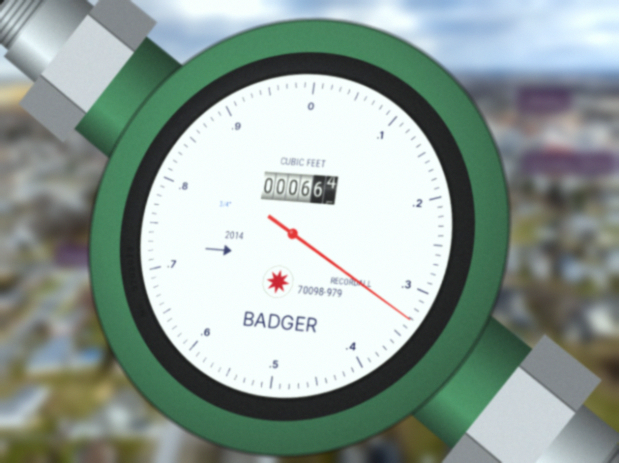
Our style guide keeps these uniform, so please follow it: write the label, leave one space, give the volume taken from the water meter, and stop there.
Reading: 664.33 ft³
